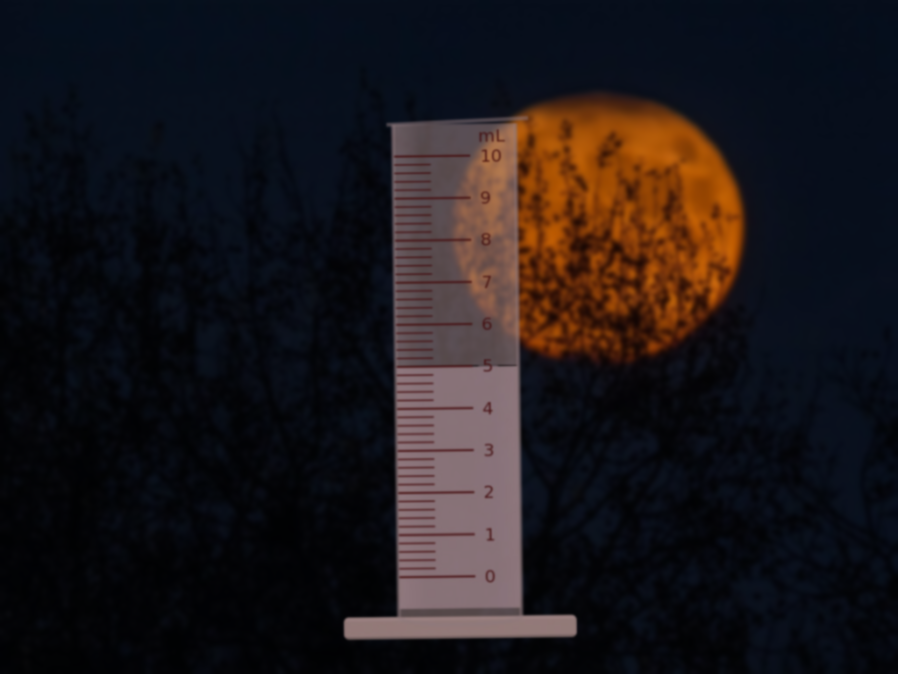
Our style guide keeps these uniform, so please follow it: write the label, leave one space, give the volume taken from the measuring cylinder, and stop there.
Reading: 5 mL
